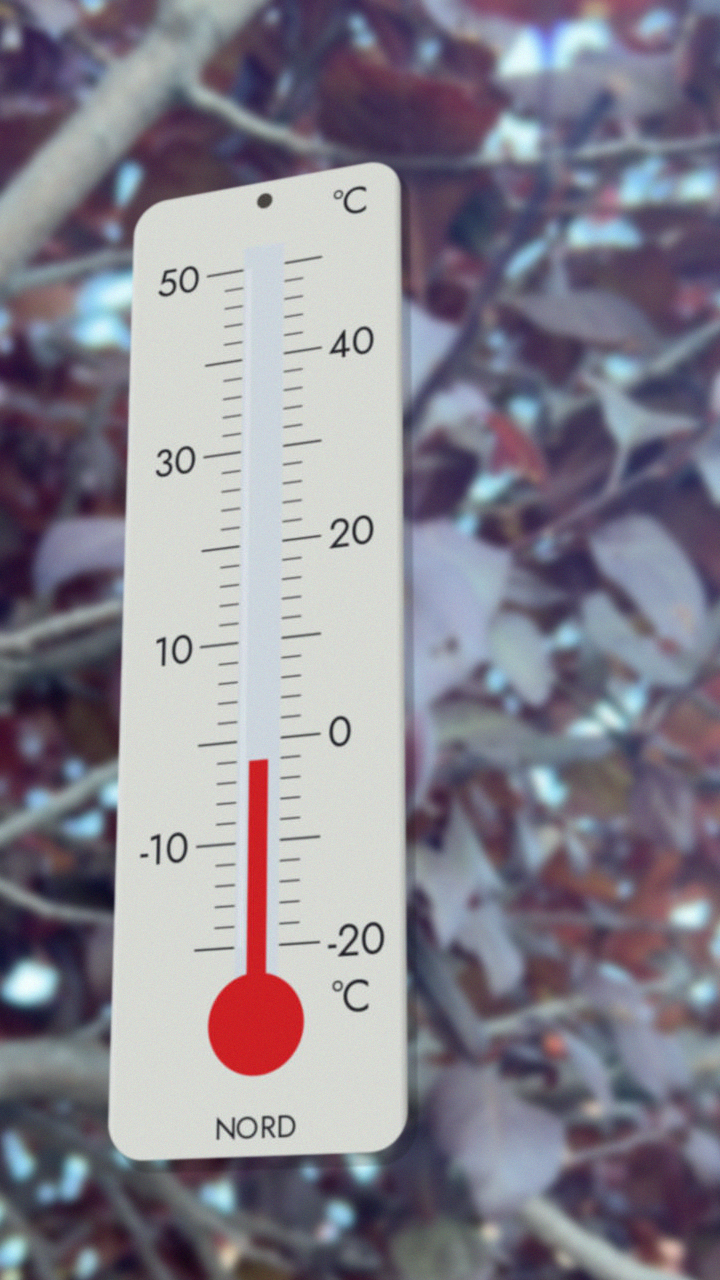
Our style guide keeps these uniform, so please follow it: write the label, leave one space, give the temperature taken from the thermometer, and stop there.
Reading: -2 °C
